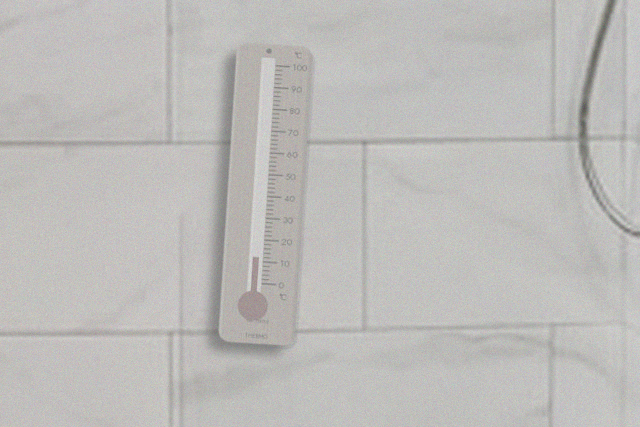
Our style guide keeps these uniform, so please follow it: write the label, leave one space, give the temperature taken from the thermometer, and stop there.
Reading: 12 °C
